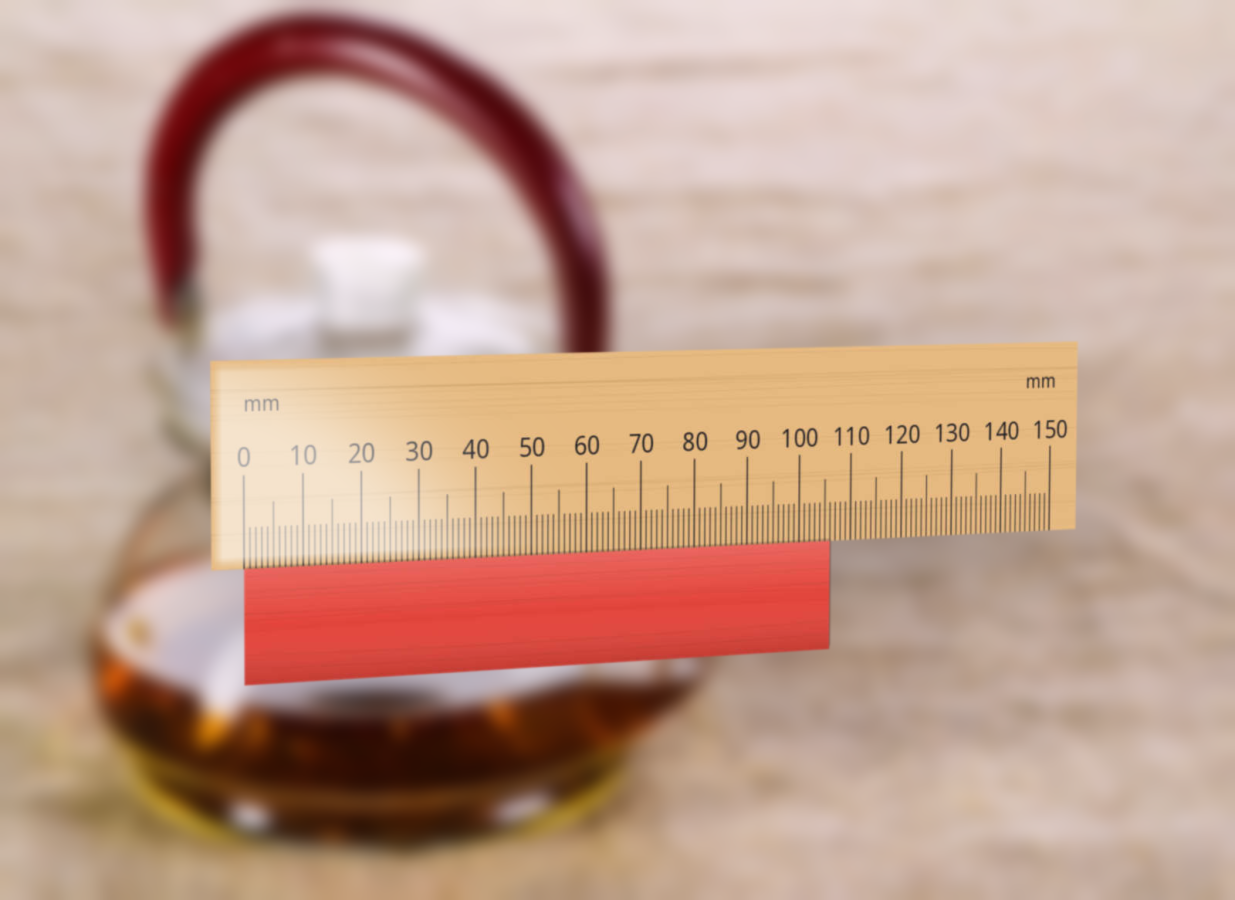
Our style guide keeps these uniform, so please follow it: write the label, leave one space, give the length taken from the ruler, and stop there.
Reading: 106 mm
